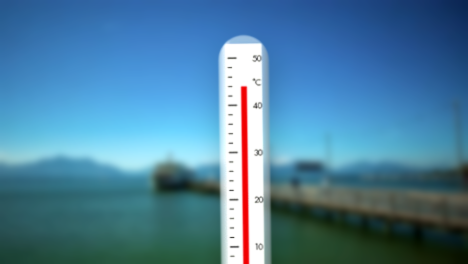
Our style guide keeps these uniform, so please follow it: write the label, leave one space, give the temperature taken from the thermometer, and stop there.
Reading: 44 °C
